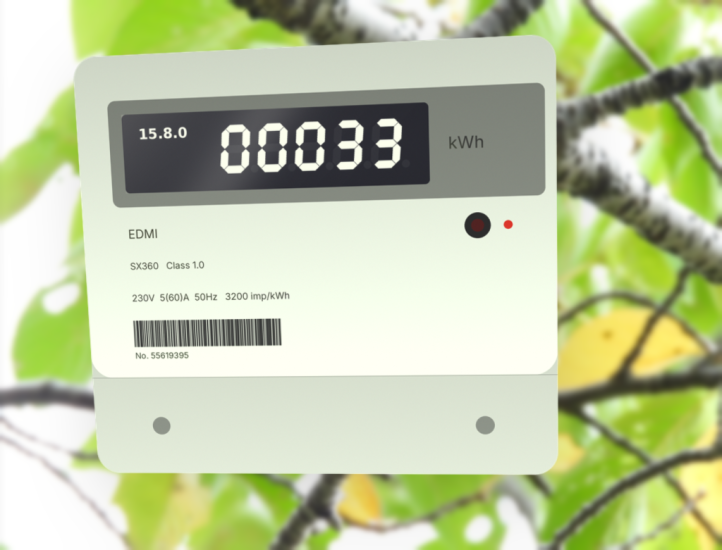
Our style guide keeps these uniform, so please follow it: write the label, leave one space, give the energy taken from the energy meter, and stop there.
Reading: 33 kWh
